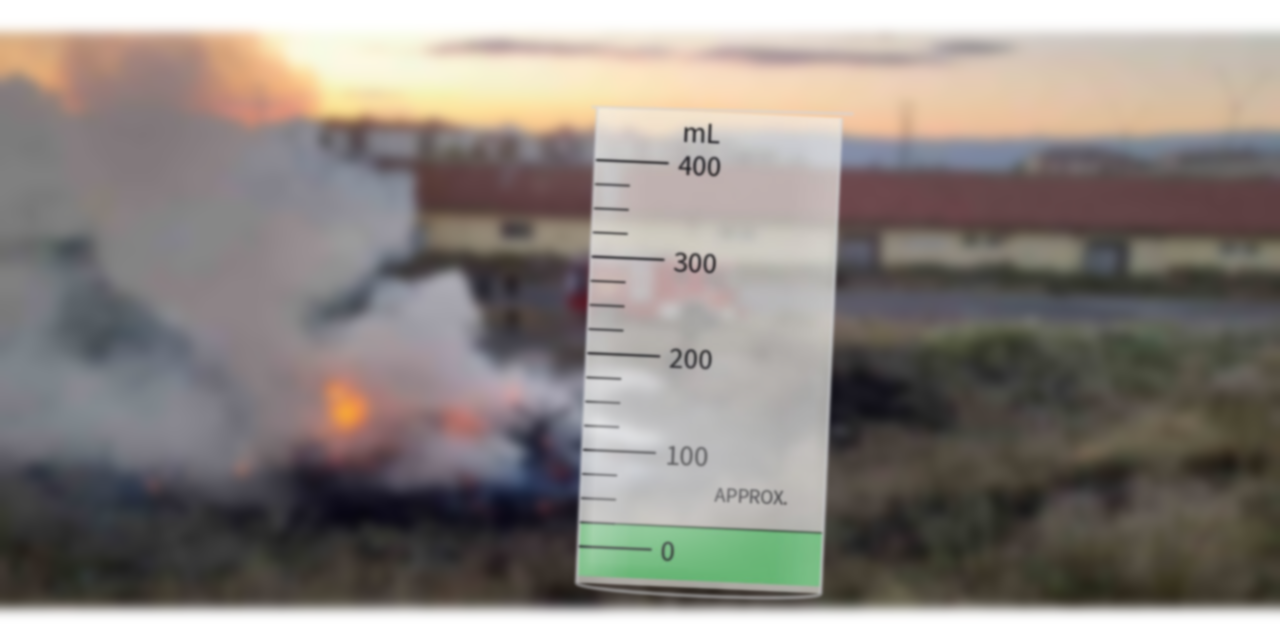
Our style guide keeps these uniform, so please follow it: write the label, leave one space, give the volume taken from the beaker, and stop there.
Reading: 25 mL
